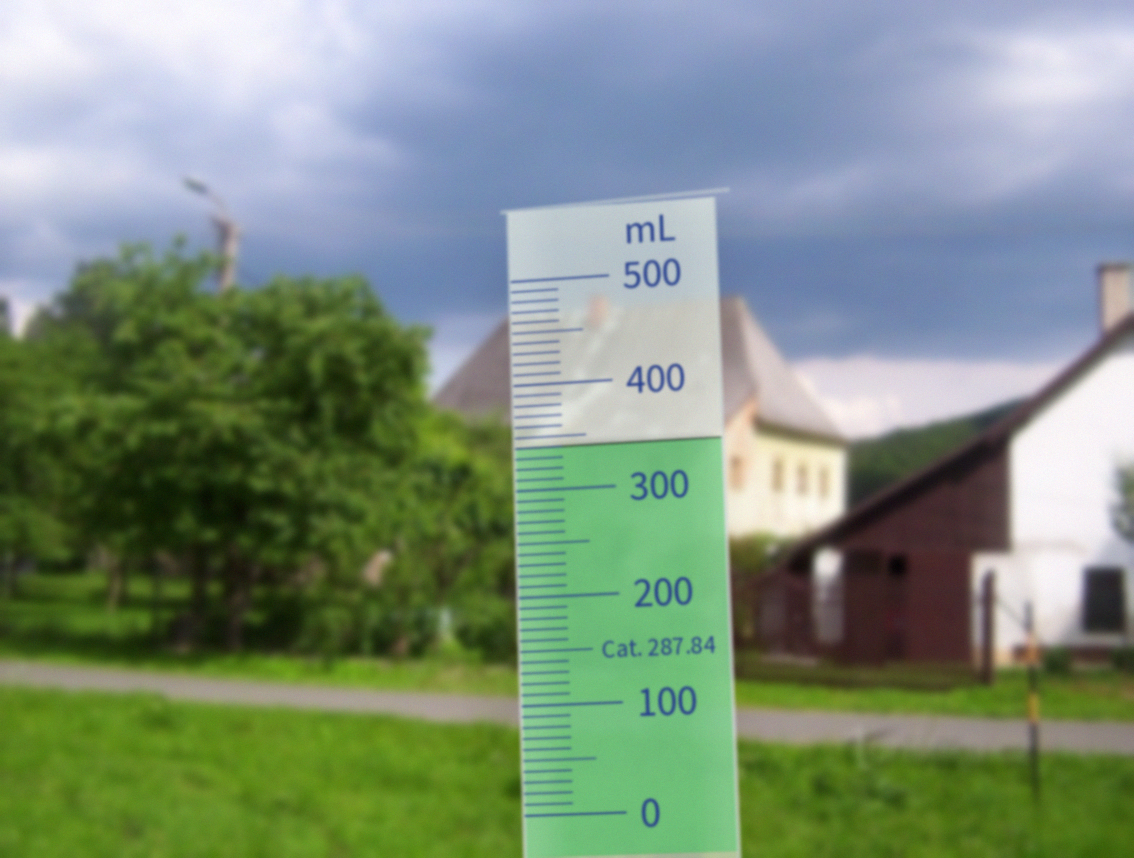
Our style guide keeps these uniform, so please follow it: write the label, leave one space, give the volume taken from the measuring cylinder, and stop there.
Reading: 340 mL
